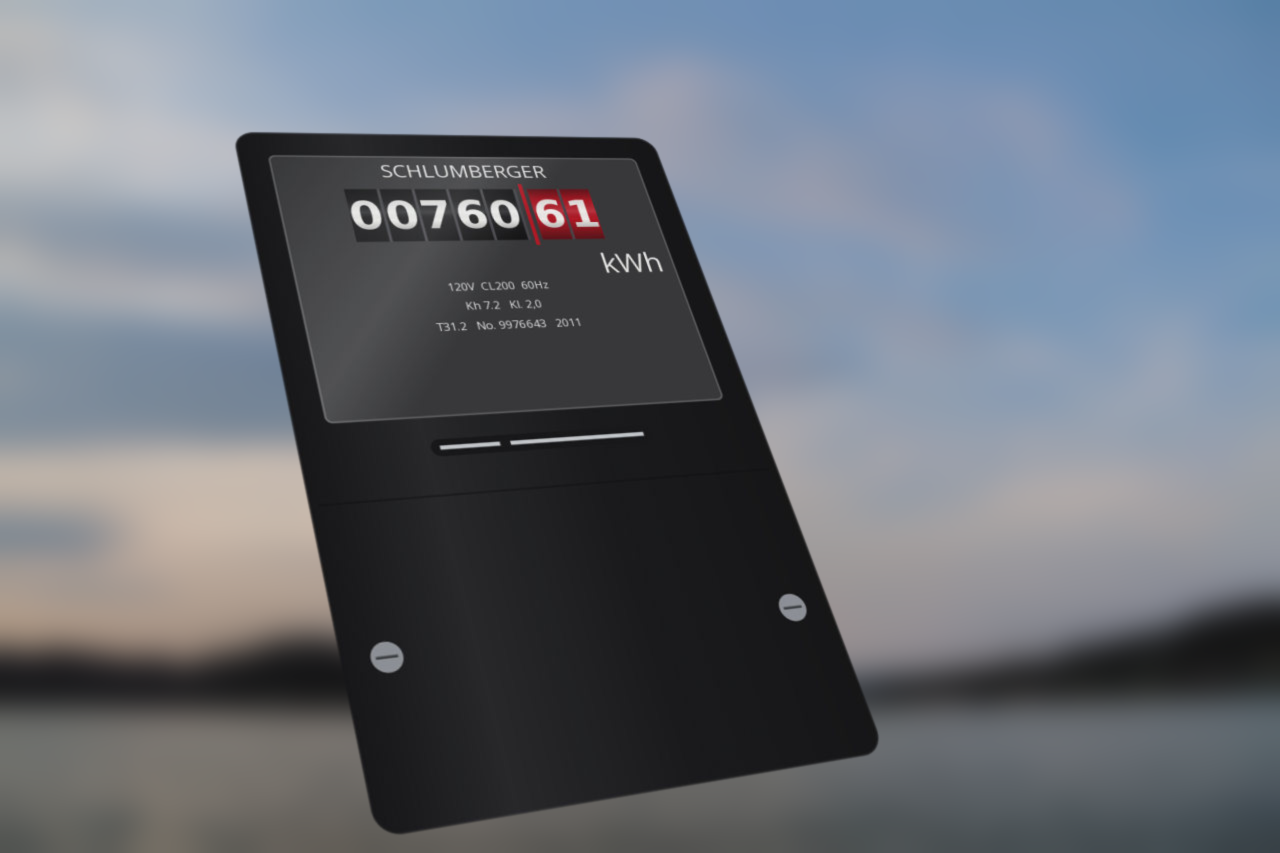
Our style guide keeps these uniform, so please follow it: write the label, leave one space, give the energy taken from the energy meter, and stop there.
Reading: 760.61 kWh
